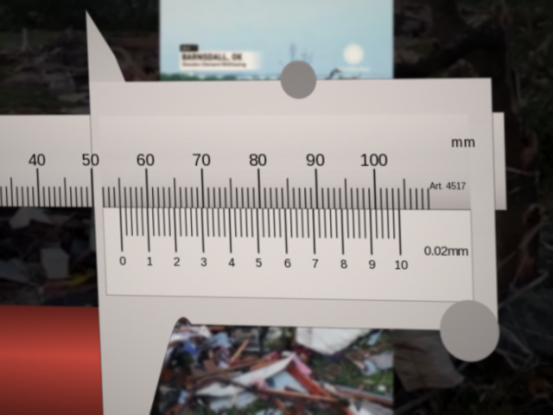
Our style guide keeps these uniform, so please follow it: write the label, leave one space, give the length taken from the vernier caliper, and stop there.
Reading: 55.0 mm
